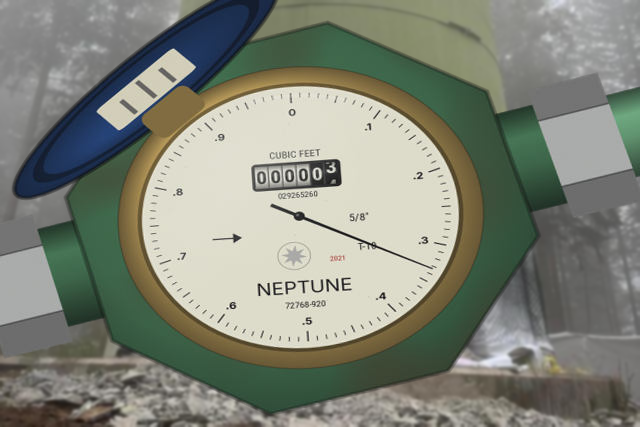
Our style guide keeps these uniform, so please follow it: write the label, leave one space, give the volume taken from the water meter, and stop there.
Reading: 3.33 ft³
